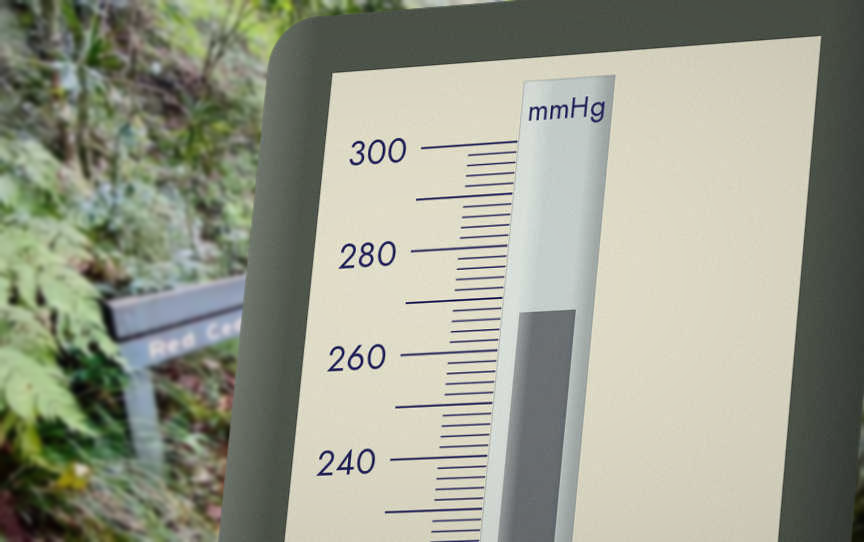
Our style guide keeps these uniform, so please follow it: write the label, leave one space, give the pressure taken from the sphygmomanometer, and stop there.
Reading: 267 mmHg
